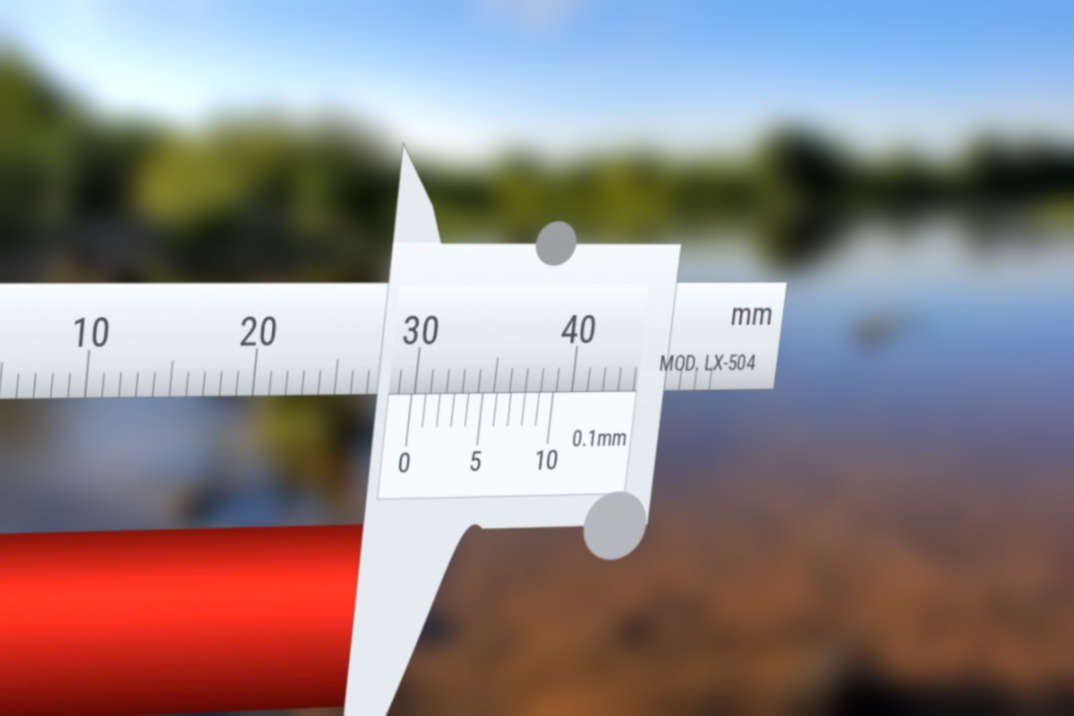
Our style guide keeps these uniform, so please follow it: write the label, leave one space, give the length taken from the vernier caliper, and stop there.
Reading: 29.8 mm
